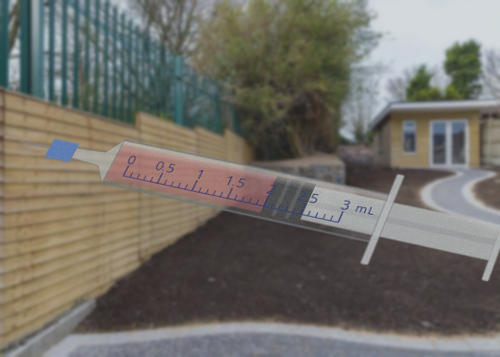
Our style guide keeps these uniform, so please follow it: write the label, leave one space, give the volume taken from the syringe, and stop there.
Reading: 2 mL
